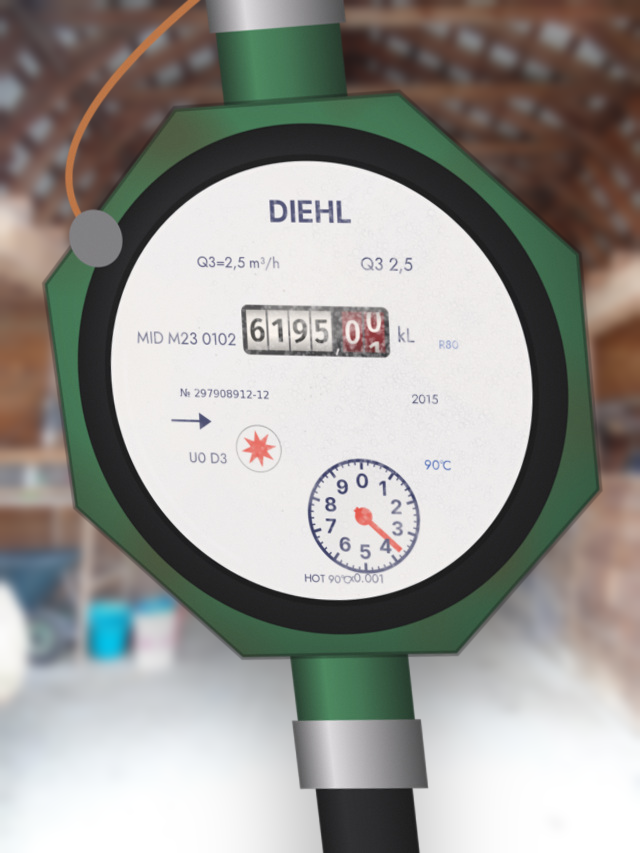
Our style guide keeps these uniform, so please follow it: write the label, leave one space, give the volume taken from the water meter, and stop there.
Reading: 6195.003 kL
